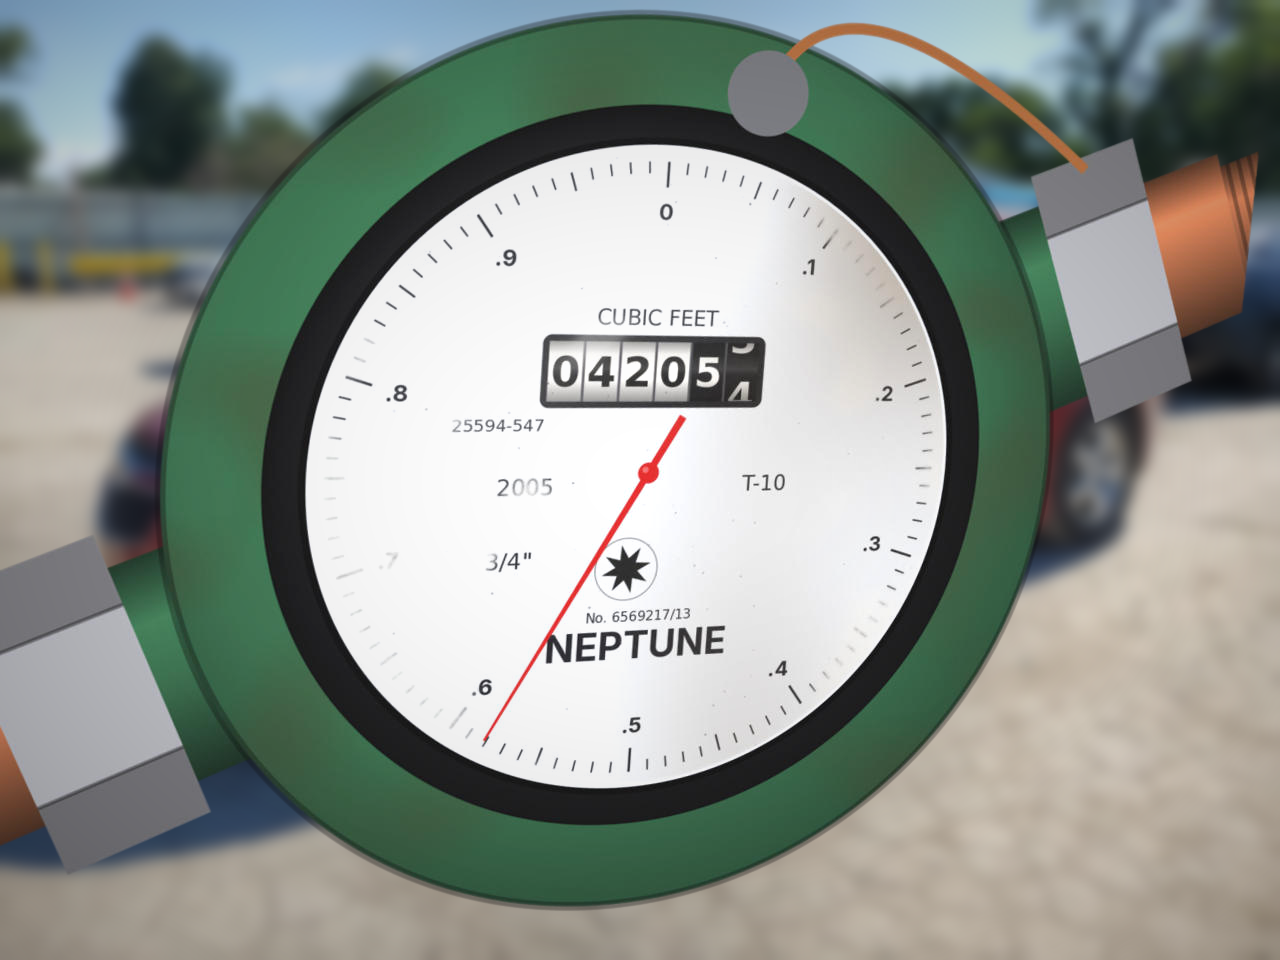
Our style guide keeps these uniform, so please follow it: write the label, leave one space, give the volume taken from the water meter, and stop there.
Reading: 42053.58 ft³
